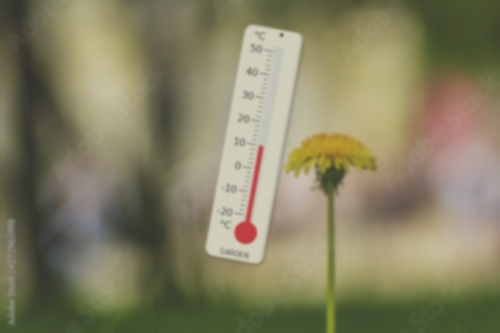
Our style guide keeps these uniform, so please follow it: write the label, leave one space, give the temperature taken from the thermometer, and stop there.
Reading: 10 °C
